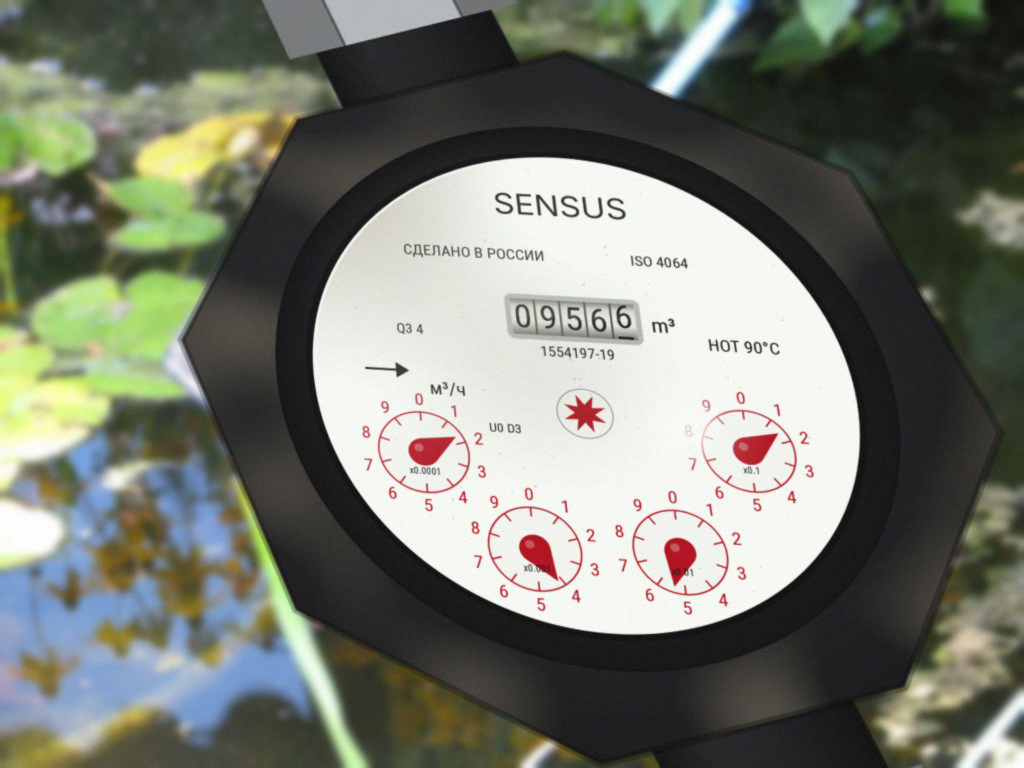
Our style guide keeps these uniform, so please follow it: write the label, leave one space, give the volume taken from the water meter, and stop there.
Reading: 9566.1541 m³
